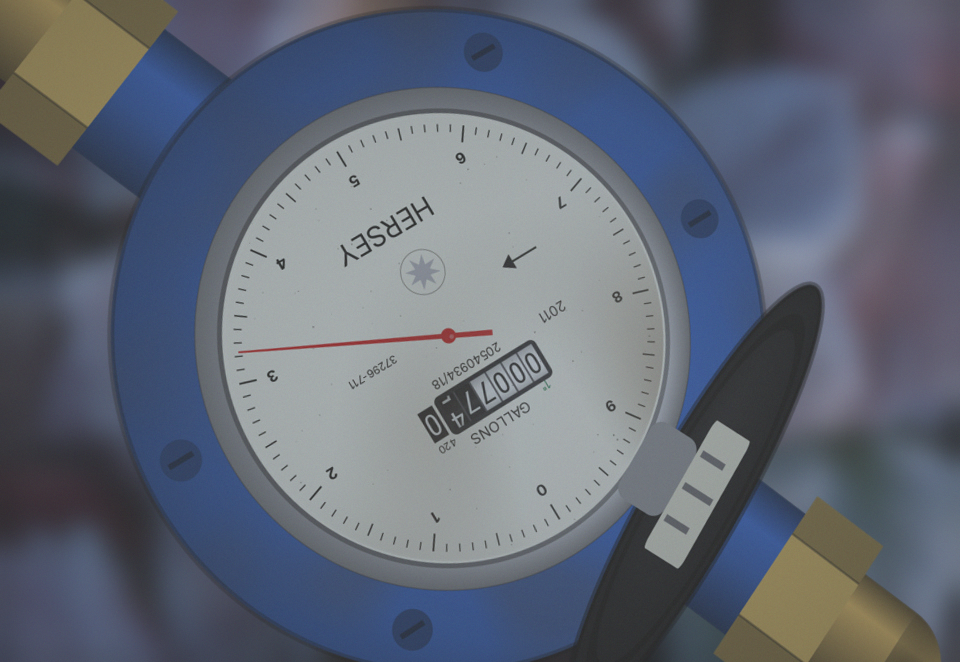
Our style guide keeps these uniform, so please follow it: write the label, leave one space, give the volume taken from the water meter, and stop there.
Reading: 7743.2 gal
